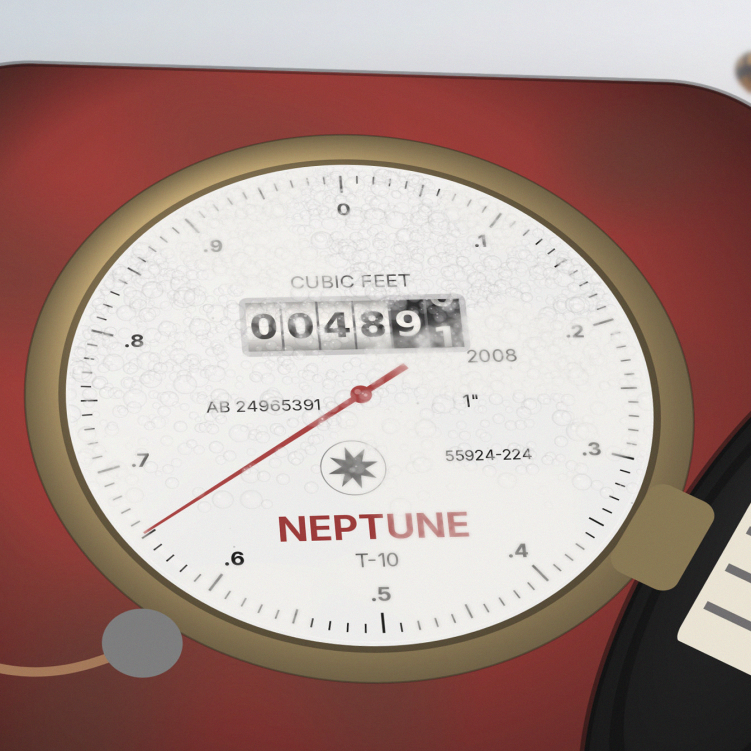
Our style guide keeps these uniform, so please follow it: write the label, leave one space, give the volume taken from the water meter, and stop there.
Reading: 4890.65 ft³
